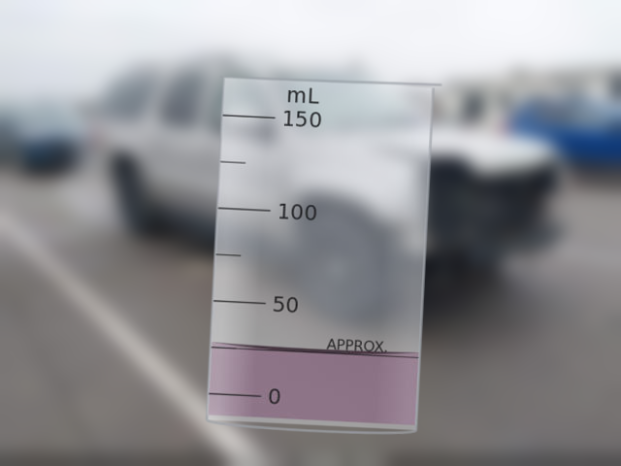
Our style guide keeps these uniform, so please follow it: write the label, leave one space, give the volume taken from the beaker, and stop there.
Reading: 25 mL
